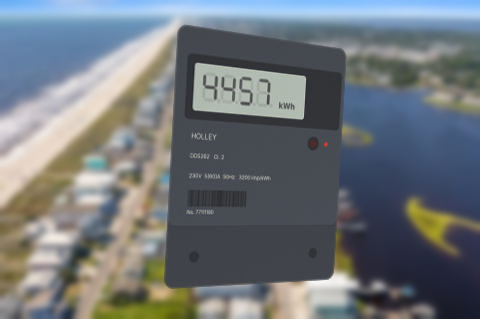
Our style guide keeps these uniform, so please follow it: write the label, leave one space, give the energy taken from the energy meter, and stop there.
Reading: 4457 kWh
